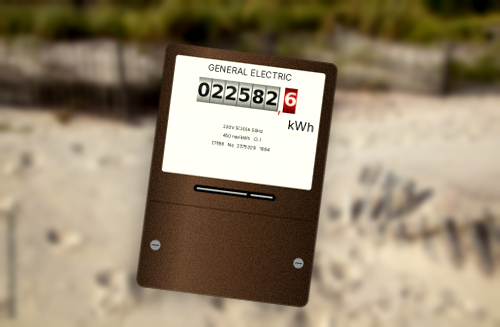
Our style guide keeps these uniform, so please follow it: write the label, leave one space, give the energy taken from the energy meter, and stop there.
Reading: 22582.6 kWh
